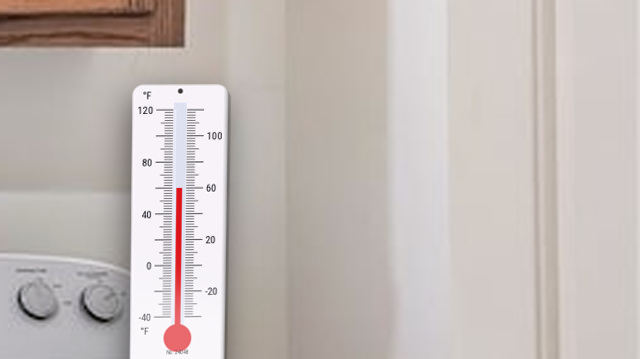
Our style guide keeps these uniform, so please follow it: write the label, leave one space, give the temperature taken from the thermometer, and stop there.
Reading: 60 °F
